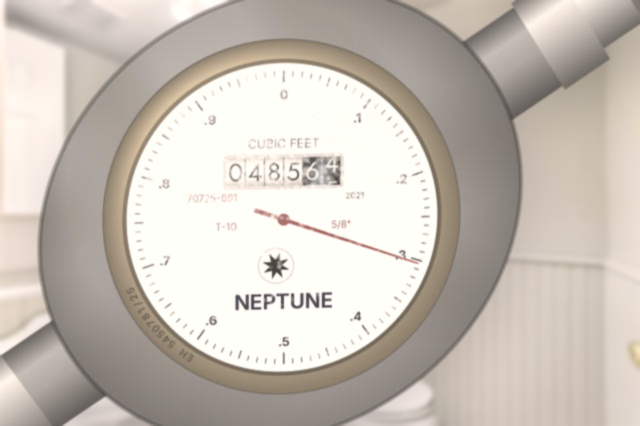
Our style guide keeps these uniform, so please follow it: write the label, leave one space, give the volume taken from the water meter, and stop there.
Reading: 48564.30 ft³
